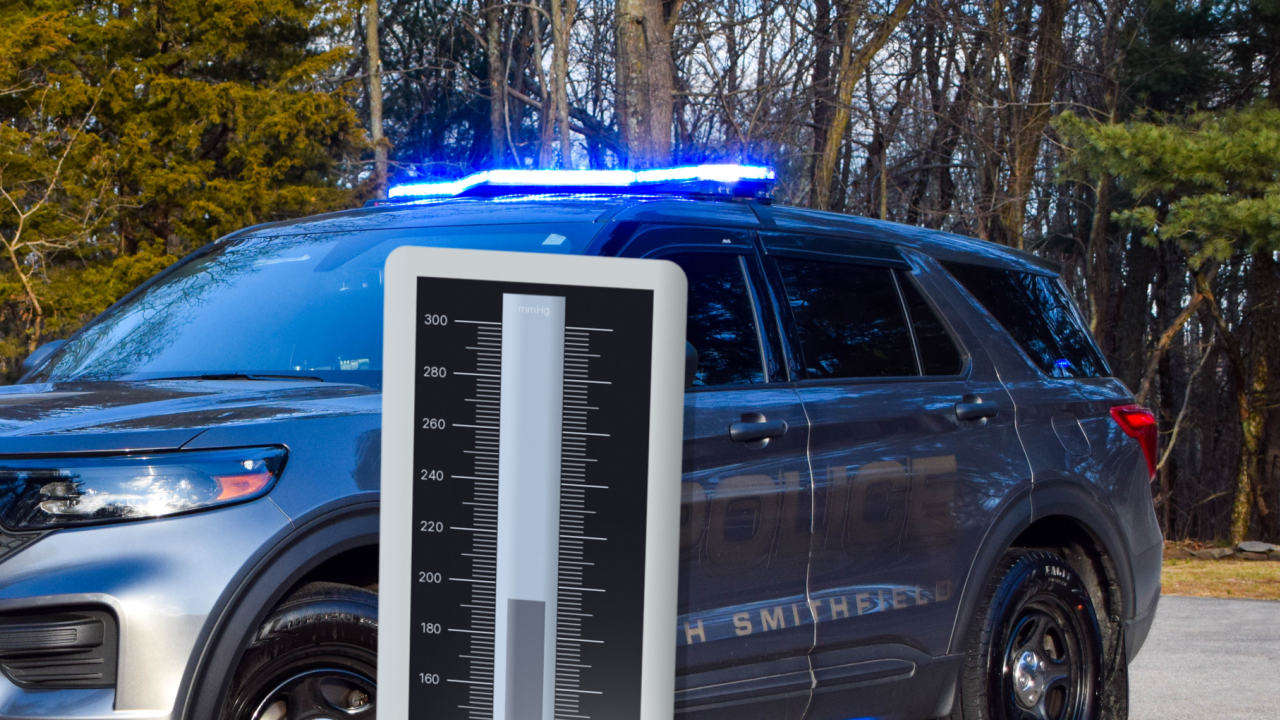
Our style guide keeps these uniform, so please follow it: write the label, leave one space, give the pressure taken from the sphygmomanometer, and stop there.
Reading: 194 mmHg
